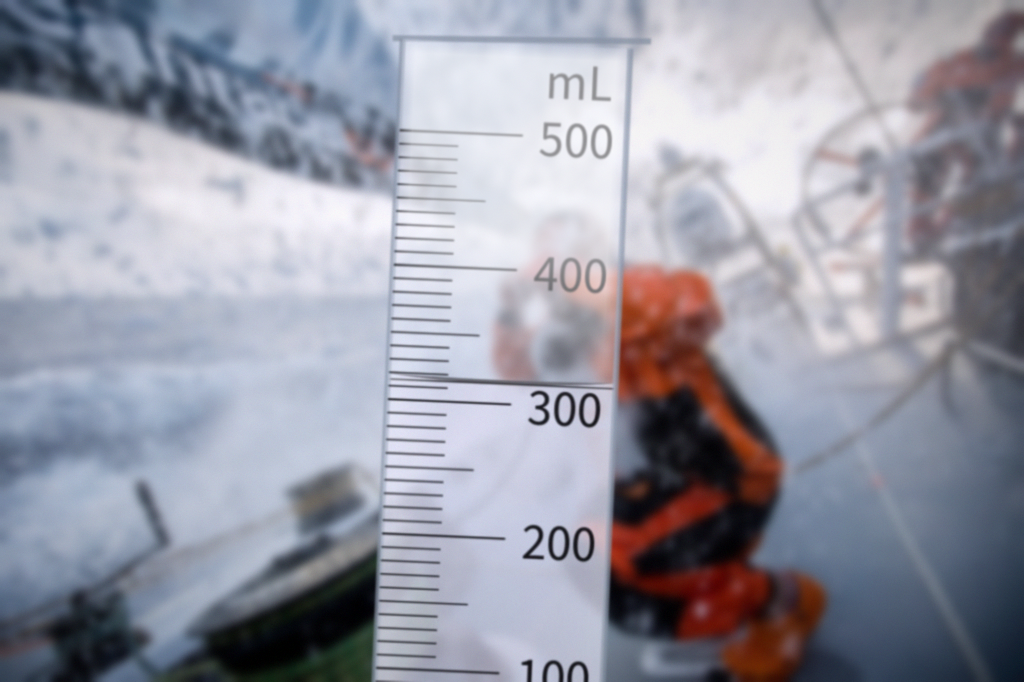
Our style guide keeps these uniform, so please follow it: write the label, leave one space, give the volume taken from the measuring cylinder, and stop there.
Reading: 315 mL
